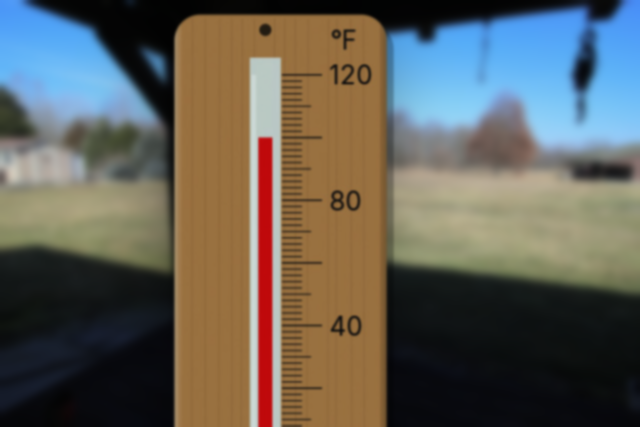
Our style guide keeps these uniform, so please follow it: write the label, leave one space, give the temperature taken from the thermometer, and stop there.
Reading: 100 °F
